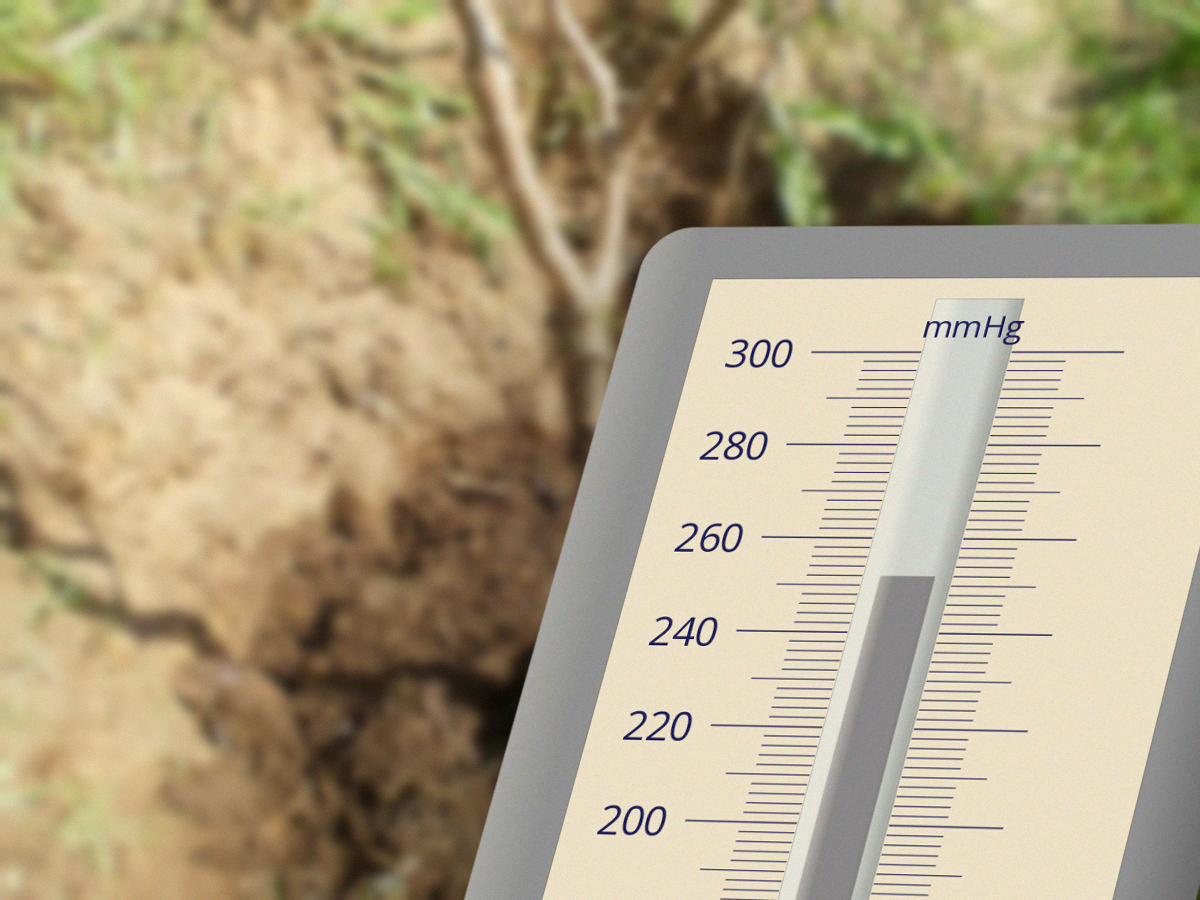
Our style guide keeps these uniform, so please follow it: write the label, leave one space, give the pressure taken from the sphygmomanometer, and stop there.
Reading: 252 mmHg
